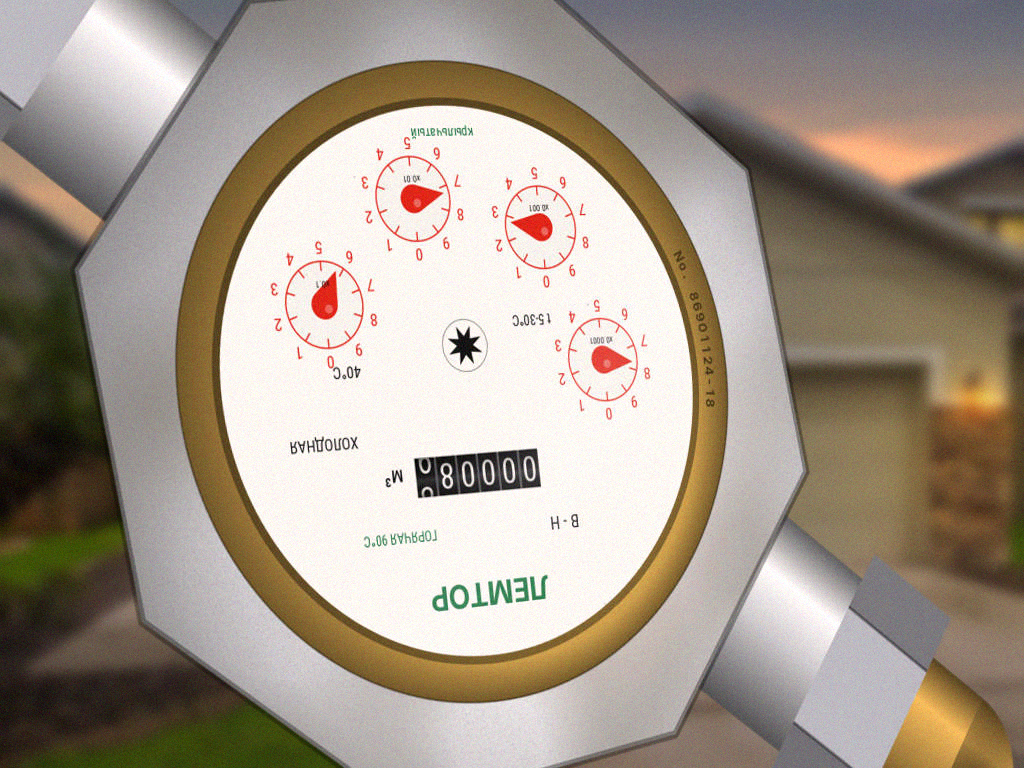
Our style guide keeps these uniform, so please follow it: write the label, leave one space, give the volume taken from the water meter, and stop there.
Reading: 88.5727 m³
